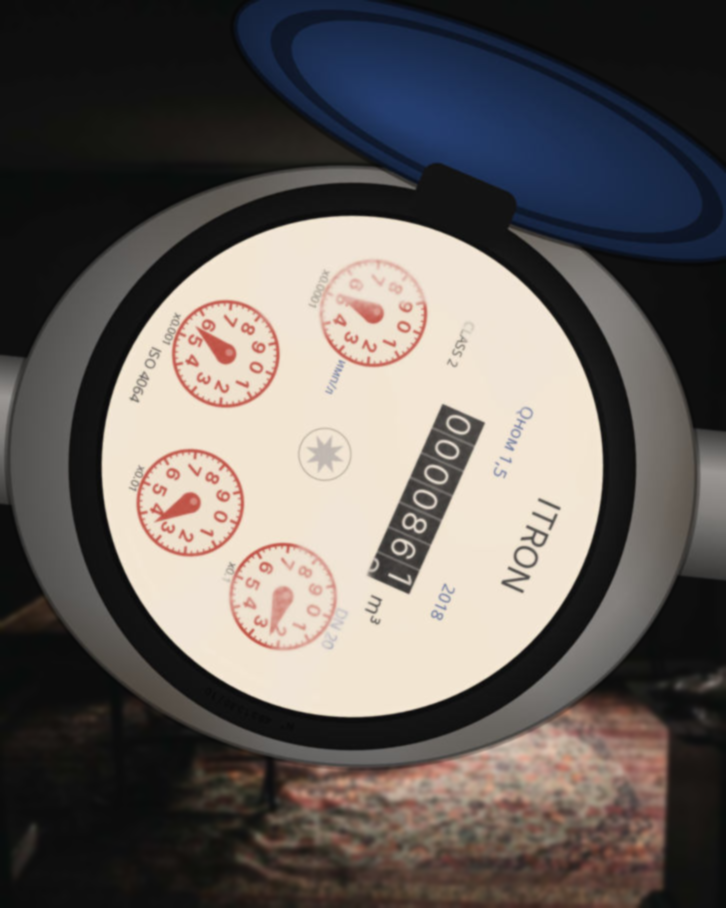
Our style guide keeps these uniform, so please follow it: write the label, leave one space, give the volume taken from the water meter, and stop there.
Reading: 861.2355 m³
